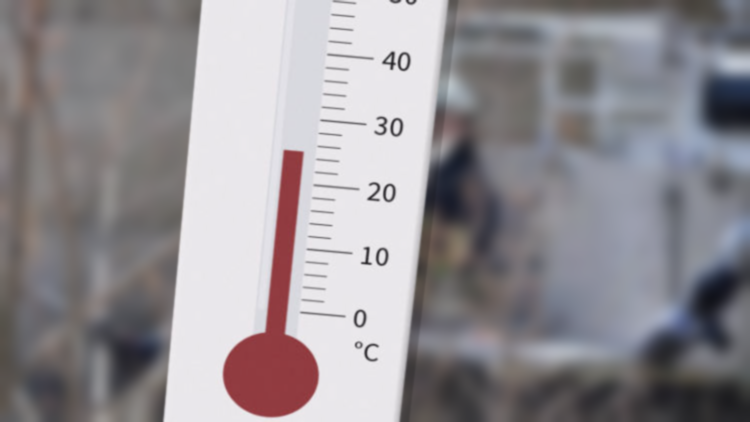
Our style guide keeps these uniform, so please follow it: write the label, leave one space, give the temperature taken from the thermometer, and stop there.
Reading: 25 °C
